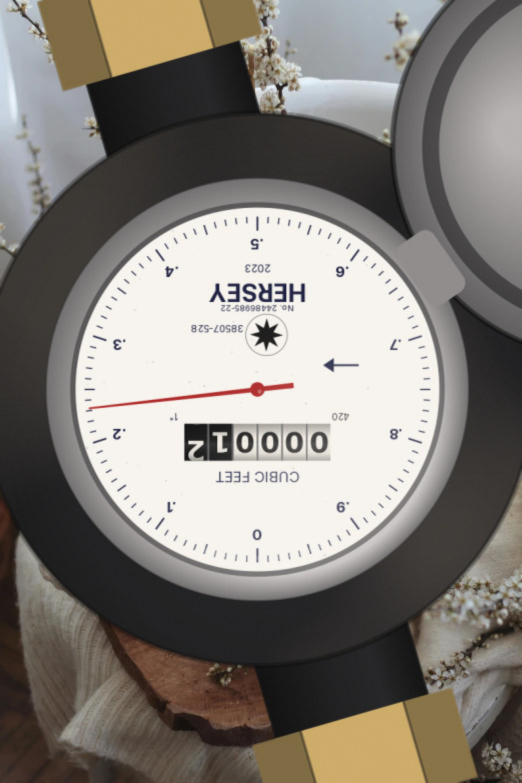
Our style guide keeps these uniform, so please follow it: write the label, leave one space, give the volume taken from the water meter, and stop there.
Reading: 12.23 ft³
